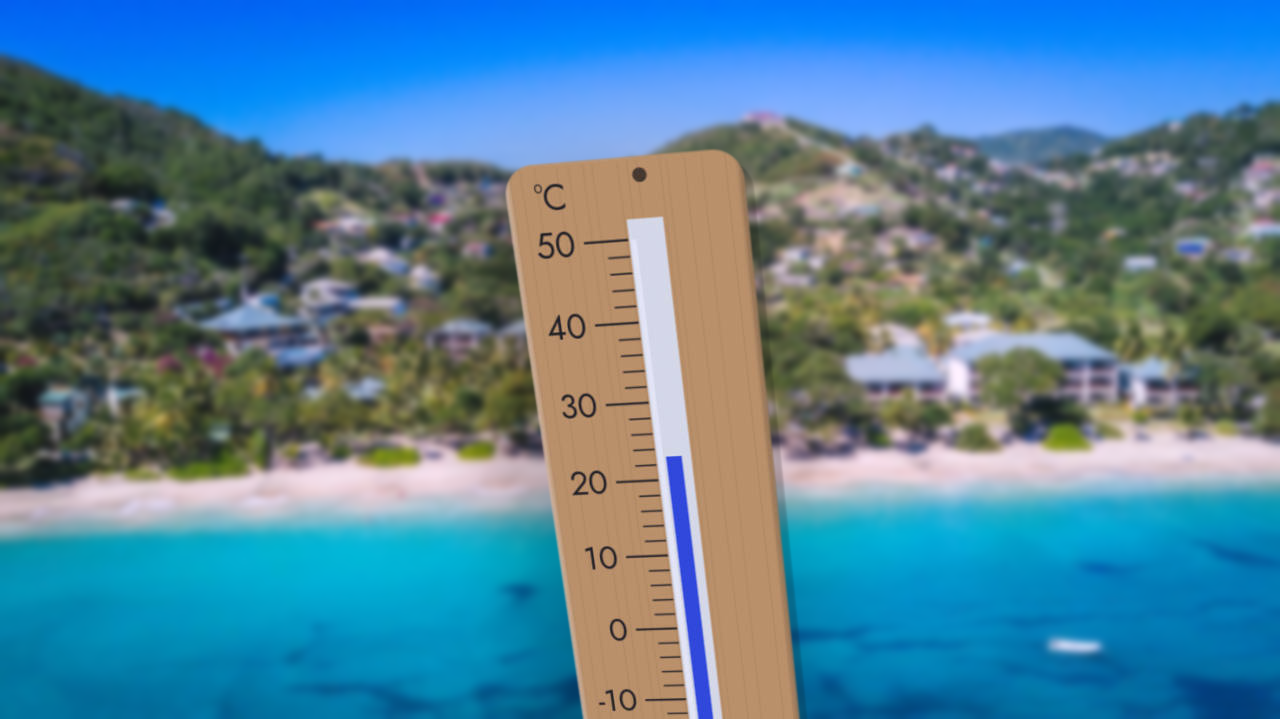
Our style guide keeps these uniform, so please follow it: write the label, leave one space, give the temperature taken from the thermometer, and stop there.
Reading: 23 °C
